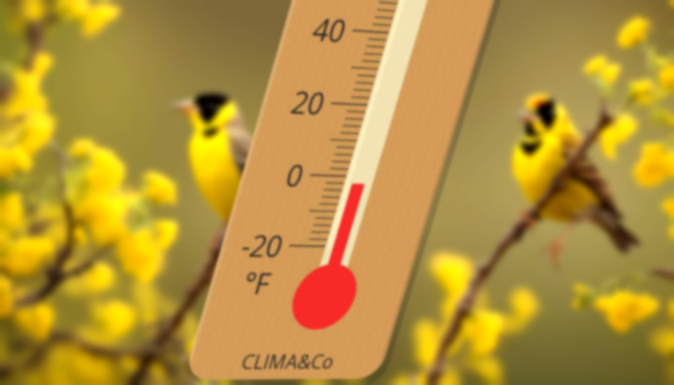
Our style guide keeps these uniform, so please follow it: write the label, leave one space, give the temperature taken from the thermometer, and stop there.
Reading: -2 °F
